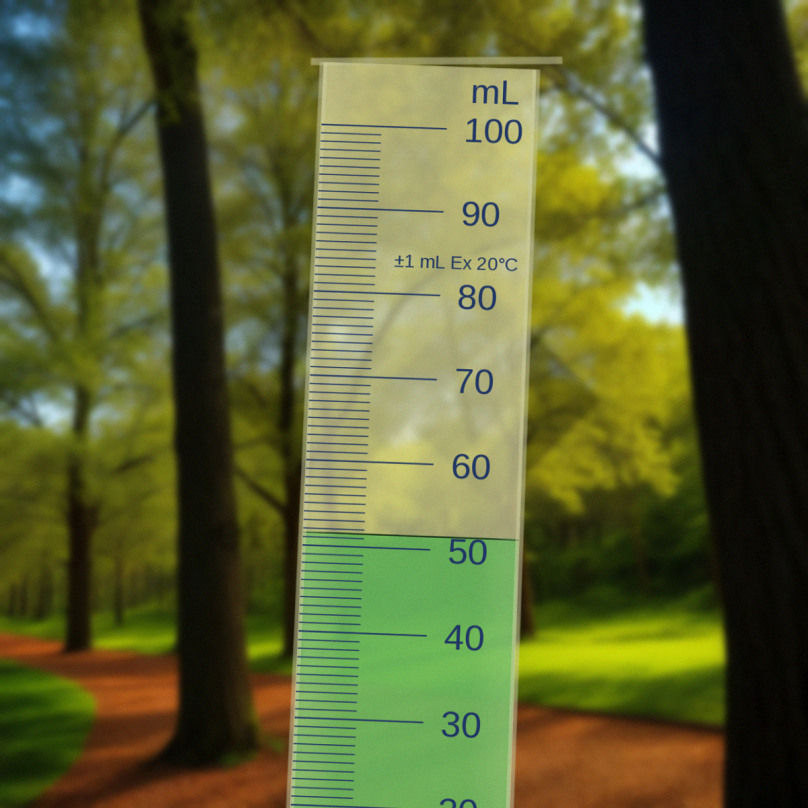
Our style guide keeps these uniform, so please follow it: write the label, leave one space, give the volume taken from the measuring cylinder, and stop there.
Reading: 51.5 mL
